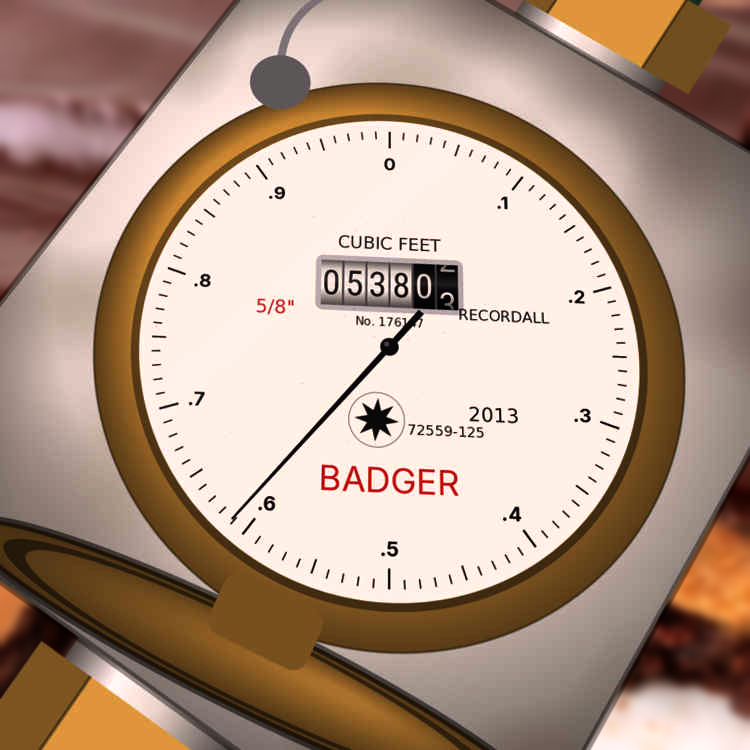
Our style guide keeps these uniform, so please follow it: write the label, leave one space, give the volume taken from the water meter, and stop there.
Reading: 53802.61 ft³
